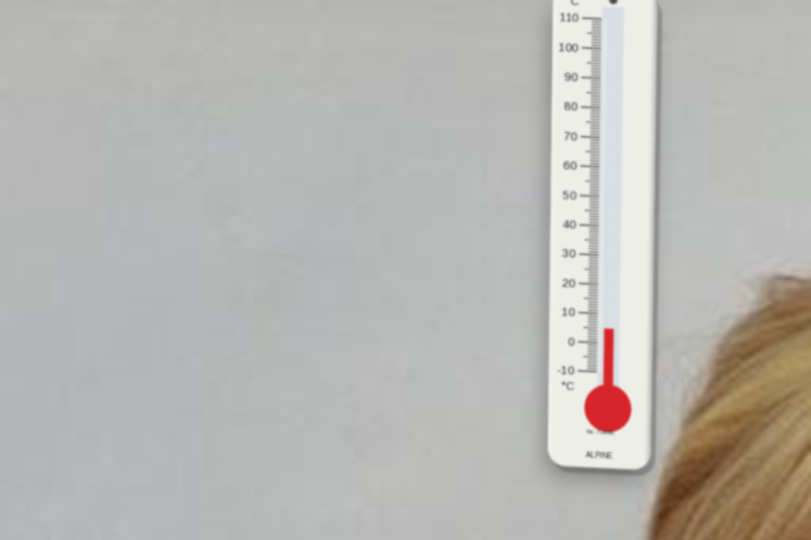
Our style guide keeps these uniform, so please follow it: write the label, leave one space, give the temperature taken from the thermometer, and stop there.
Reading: 5 °C
